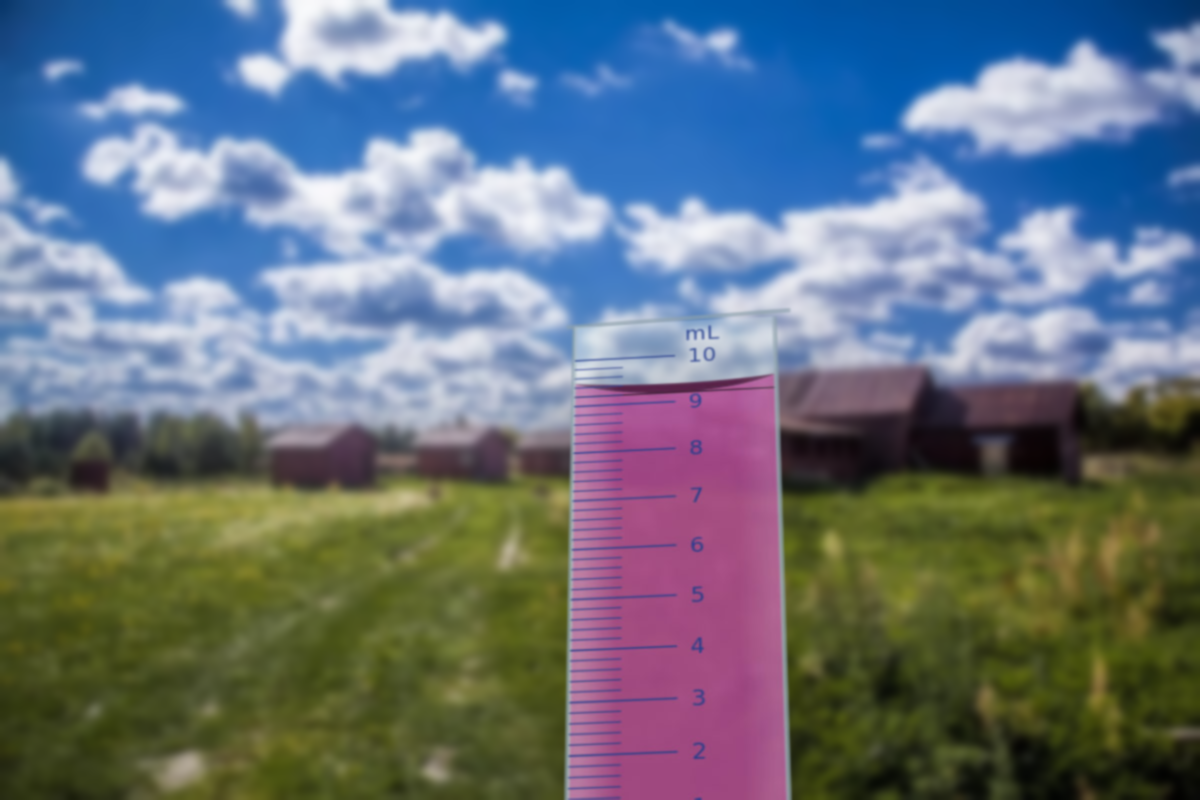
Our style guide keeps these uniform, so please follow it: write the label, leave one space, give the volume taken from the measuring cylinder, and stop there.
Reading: 9.2 mL
